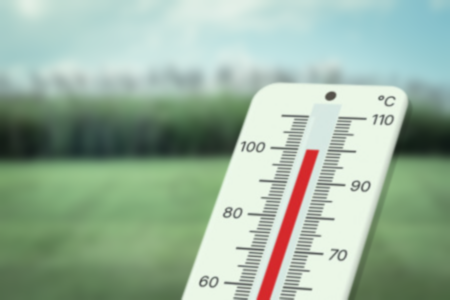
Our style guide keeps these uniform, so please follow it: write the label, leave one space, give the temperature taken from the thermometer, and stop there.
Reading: 100 °C
